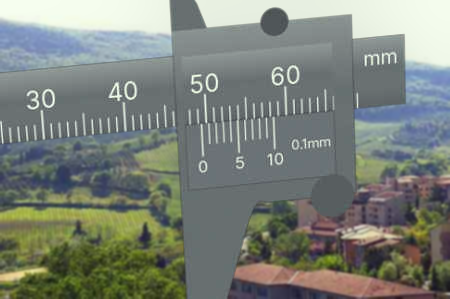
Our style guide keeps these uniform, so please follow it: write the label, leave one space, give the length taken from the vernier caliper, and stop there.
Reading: 49.4 mm
